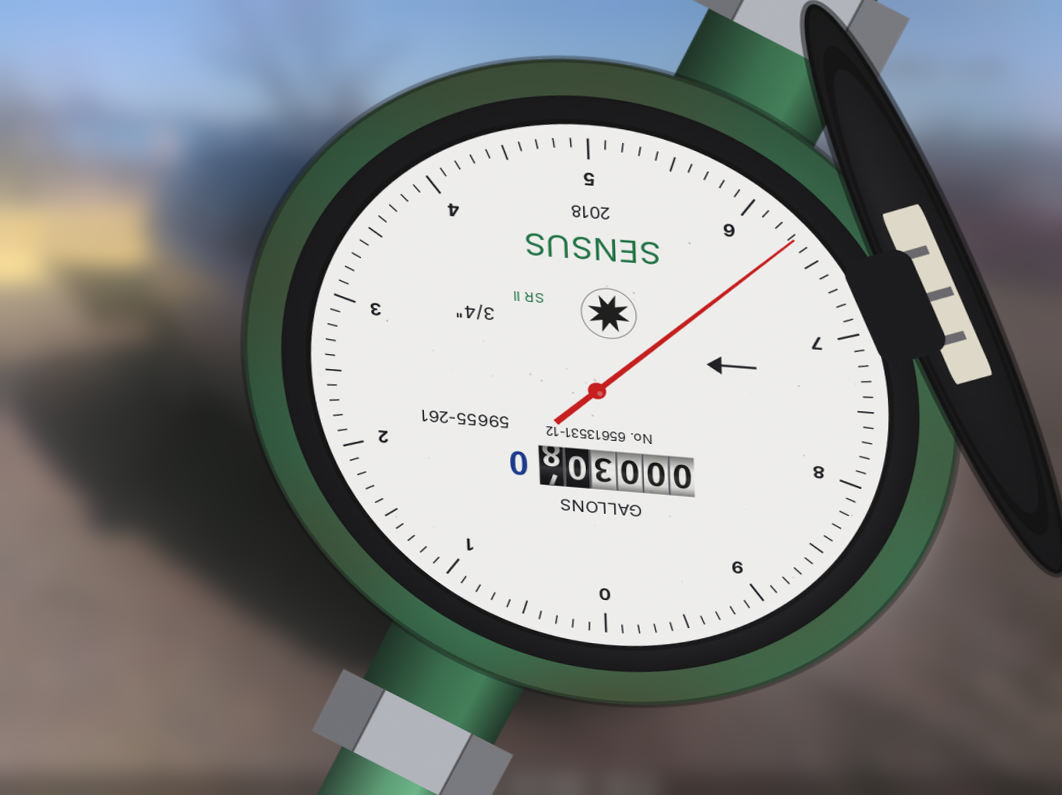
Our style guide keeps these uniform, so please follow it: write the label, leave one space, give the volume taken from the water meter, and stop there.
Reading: 3076.3 gal
